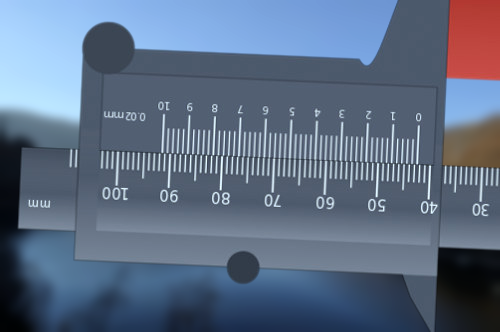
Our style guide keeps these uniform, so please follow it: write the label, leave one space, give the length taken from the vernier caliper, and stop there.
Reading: 42.5 mm
